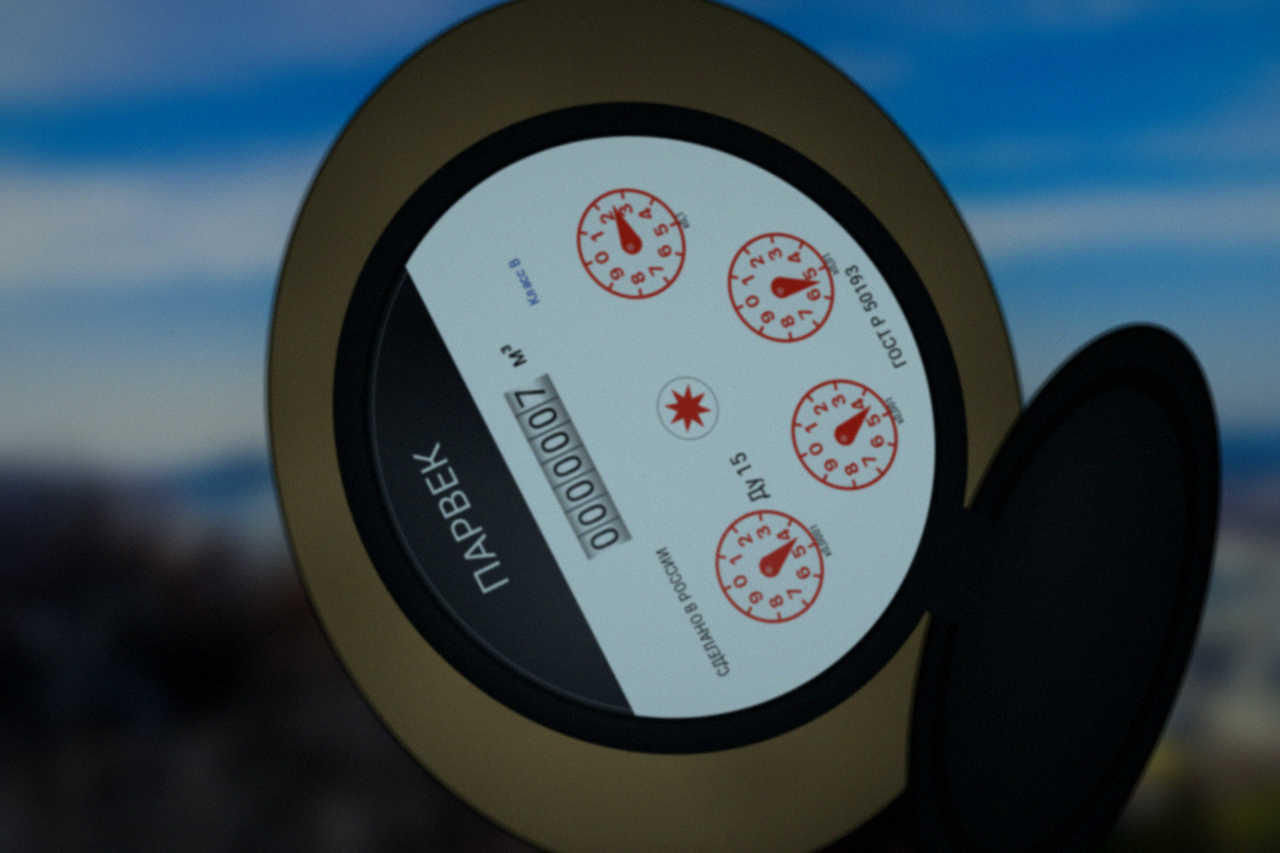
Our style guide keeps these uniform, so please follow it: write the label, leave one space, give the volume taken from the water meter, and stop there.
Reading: 7.2544 m³
